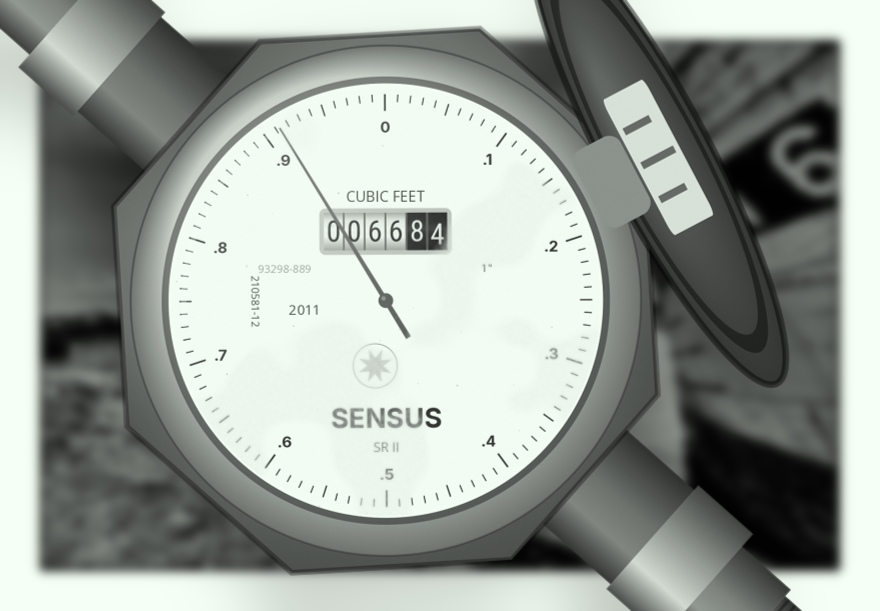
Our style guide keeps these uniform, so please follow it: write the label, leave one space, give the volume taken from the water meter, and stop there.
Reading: 6683.91 ft³
